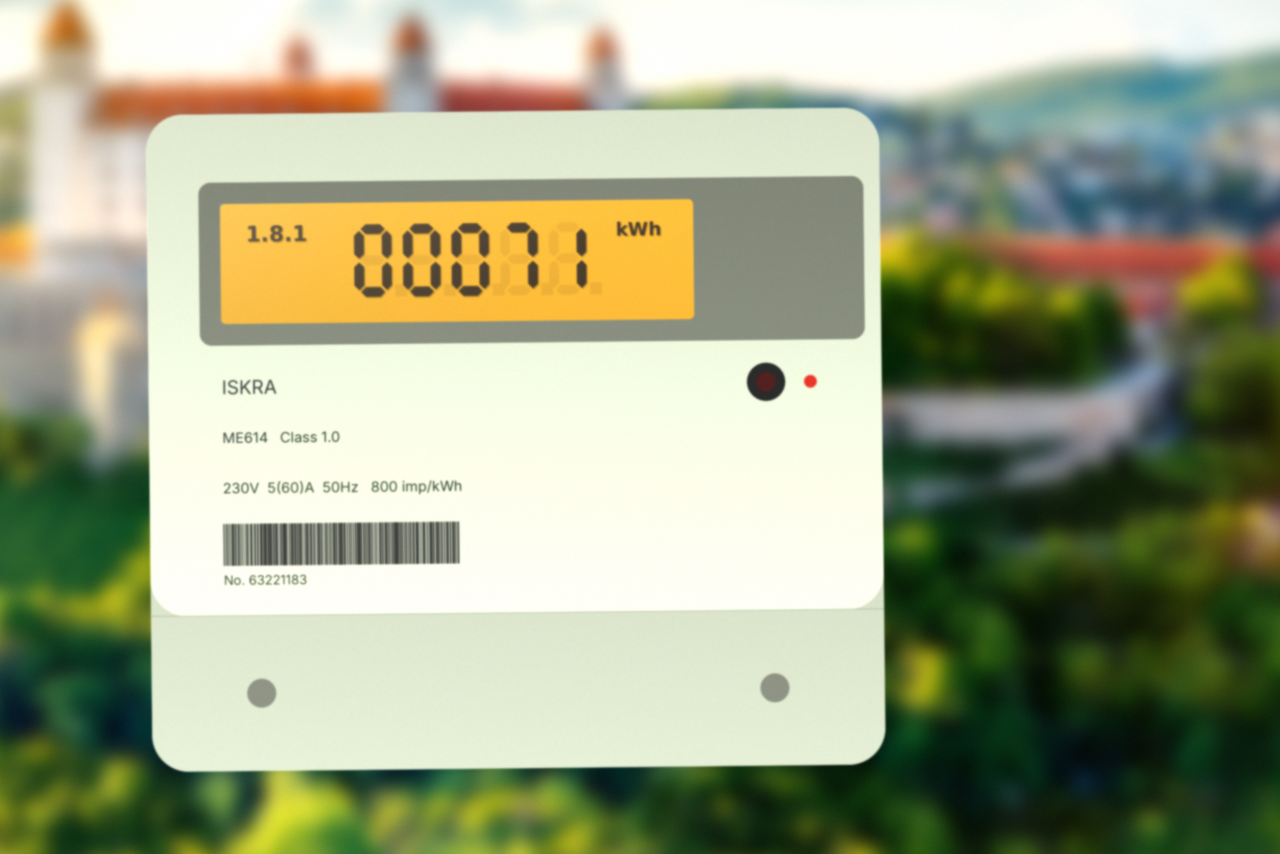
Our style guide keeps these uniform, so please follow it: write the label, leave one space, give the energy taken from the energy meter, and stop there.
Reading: 71 kWh
